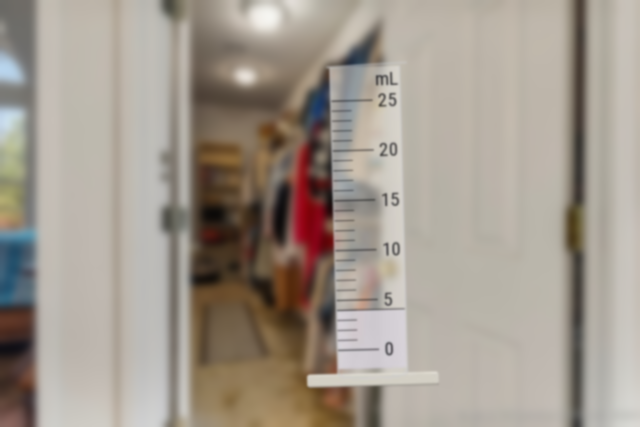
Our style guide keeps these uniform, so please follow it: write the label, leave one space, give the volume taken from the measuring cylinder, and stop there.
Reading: 4 mL
